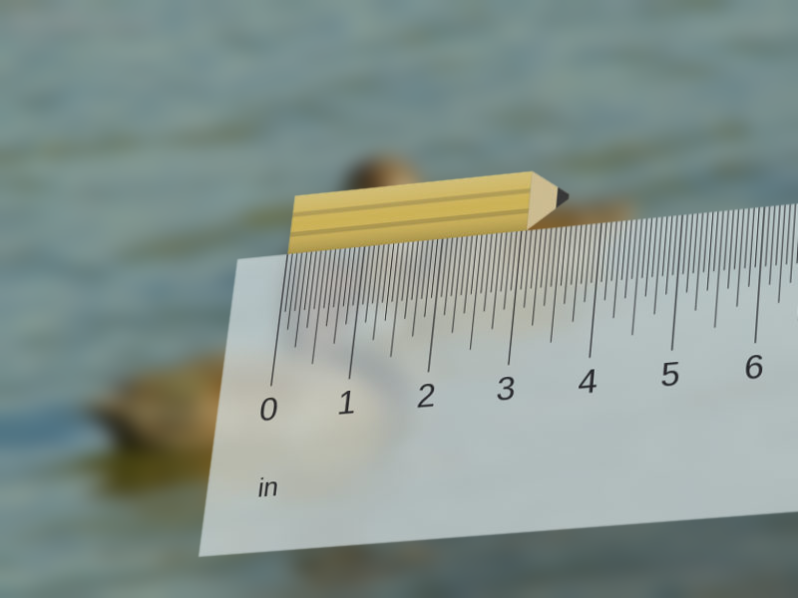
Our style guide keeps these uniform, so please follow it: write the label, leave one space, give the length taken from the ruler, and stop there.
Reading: 3.5625 in
